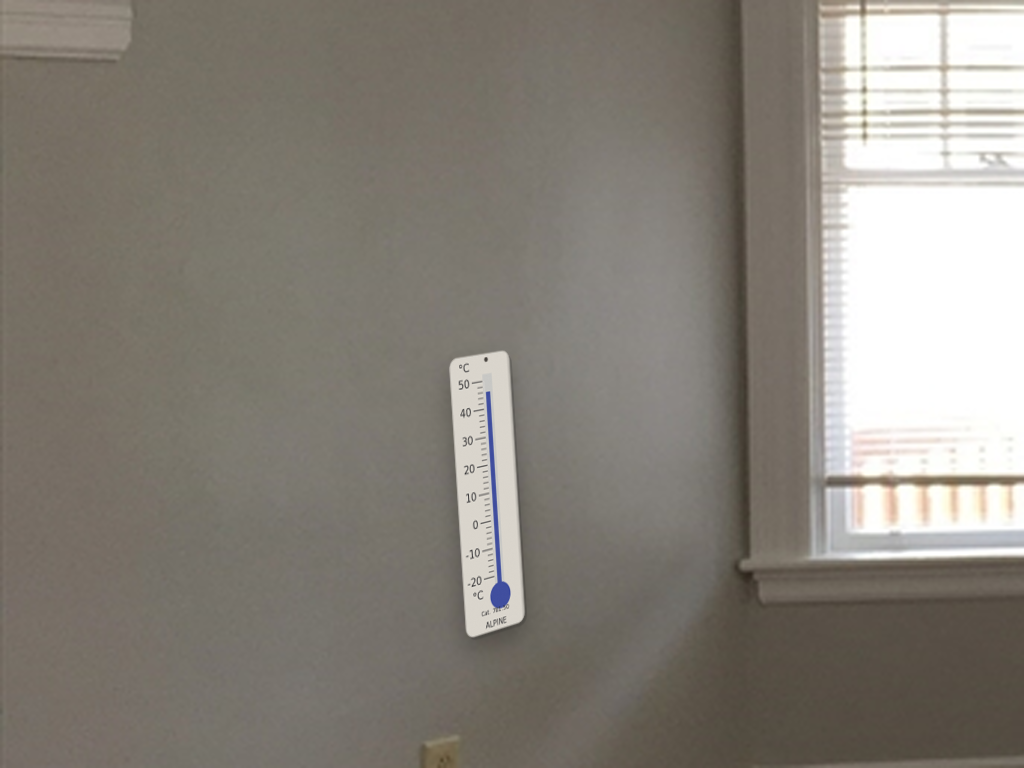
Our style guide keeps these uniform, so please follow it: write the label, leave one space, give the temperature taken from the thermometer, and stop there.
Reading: 46 °C
